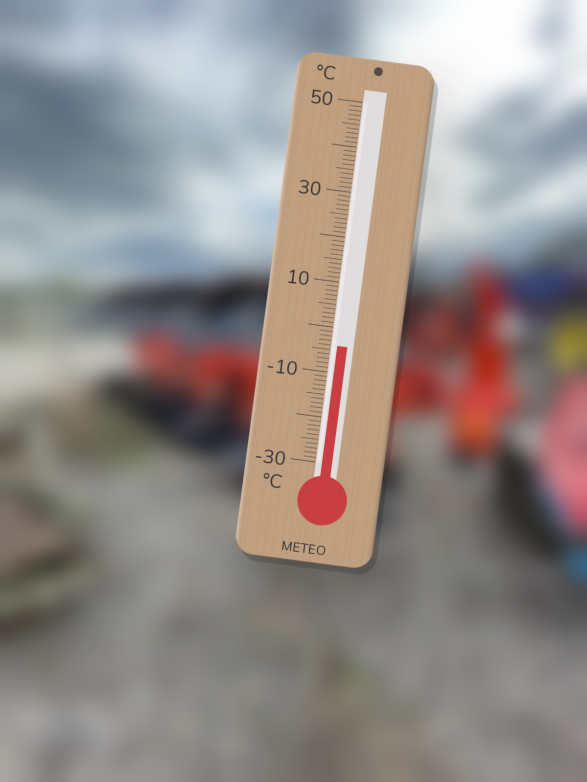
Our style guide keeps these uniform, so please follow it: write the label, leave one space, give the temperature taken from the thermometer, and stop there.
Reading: -4 °C
